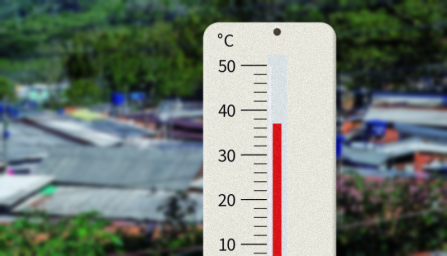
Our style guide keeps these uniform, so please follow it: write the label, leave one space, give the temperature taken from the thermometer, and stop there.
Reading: 37 °C
